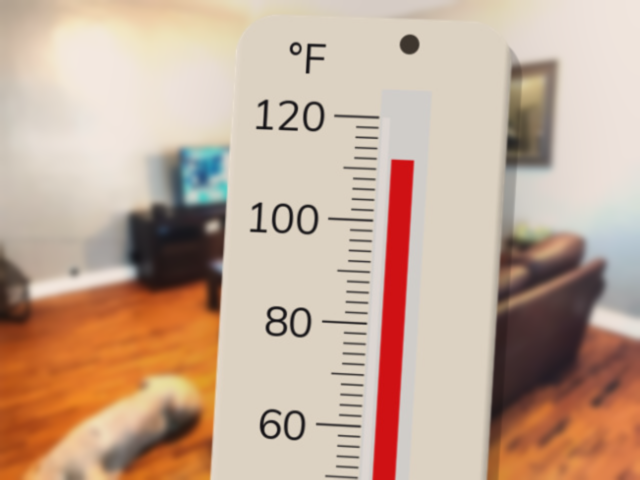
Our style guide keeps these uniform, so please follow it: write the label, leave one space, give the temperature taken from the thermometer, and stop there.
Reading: 112 °F
